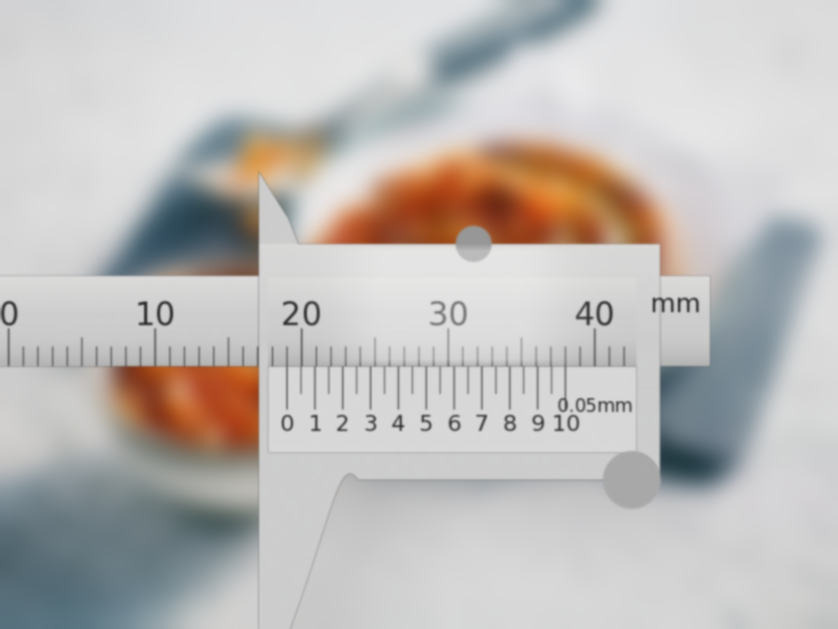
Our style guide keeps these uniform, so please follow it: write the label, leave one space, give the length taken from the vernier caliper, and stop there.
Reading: 19.0 mm
